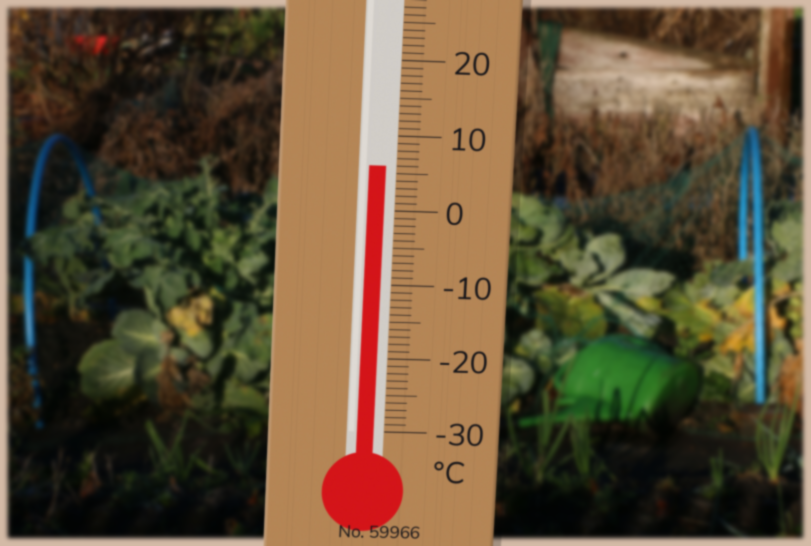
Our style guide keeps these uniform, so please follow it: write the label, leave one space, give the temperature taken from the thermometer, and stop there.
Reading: 6 °C
